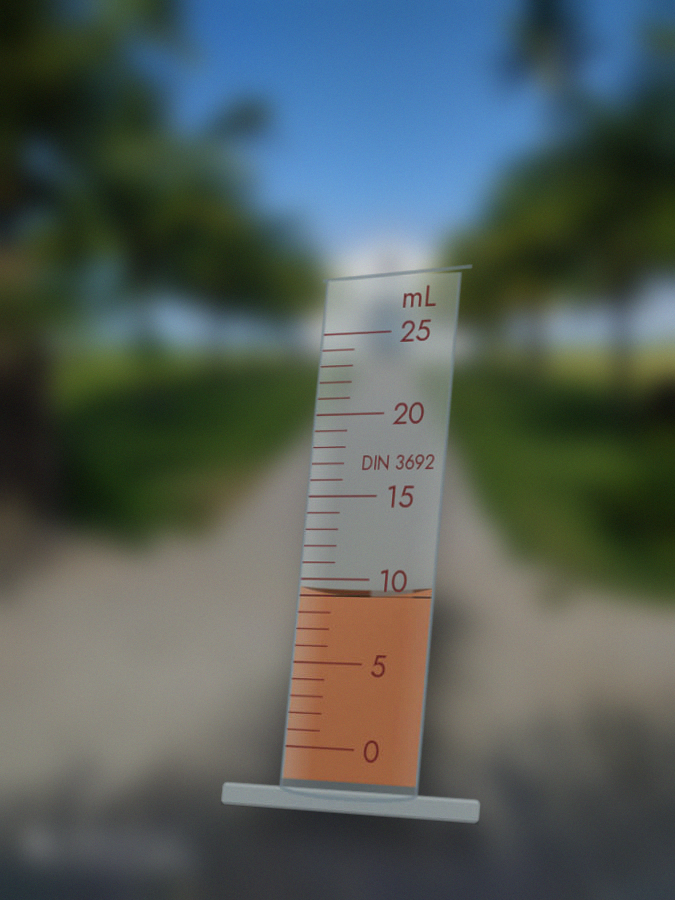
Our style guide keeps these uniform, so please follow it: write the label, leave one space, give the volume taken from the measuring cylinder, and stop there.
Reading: 9 mL
